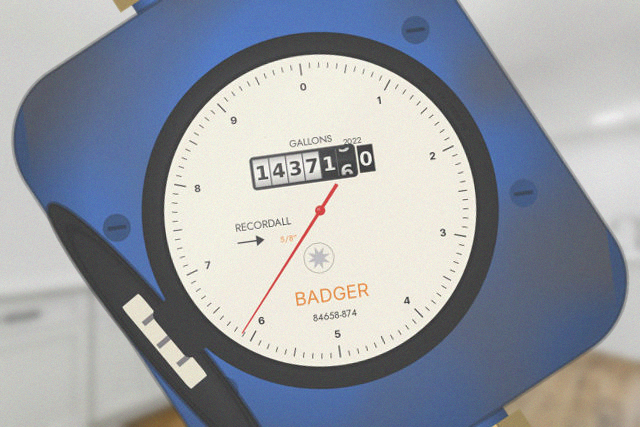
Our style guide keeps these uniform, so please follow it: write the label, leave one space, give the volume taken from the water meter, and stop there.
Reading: 1437156.1 gal
